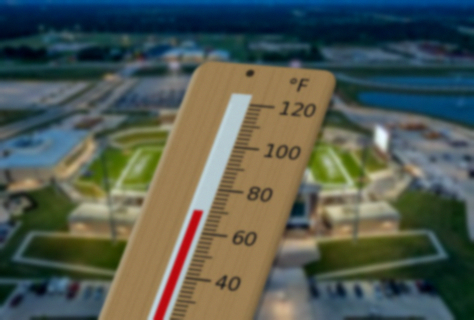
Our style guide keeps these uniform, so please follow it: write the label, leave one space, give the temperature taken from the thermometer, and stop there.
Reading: 70 °F
